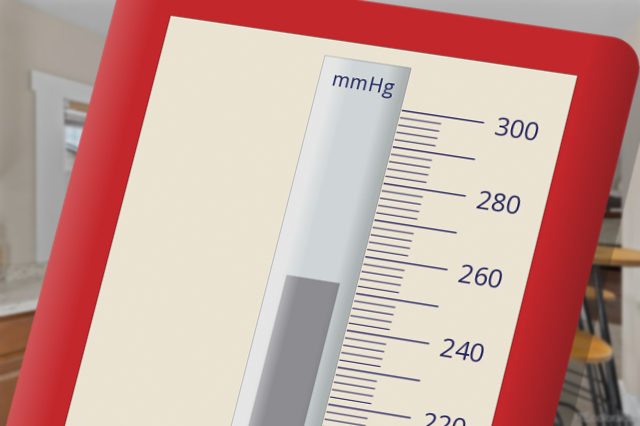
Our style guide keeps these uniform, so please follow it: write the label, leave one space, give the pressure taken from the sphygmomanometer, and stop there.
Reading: 252 mmHg
